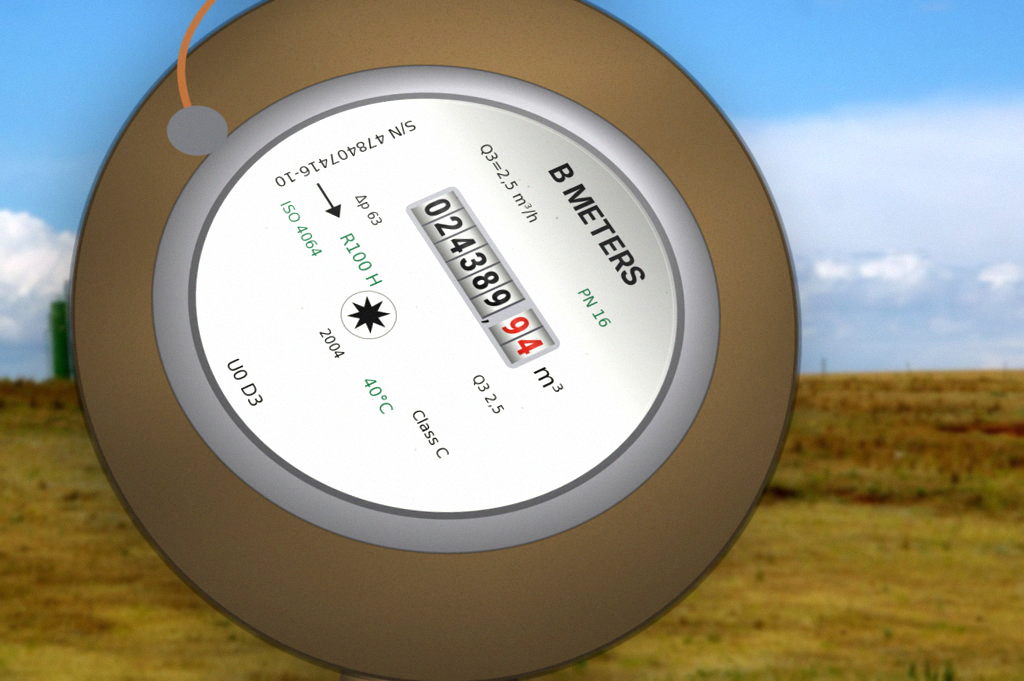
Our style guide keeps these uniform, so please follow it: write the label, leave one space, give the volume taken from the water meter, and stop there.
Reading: 24389.94 m³
